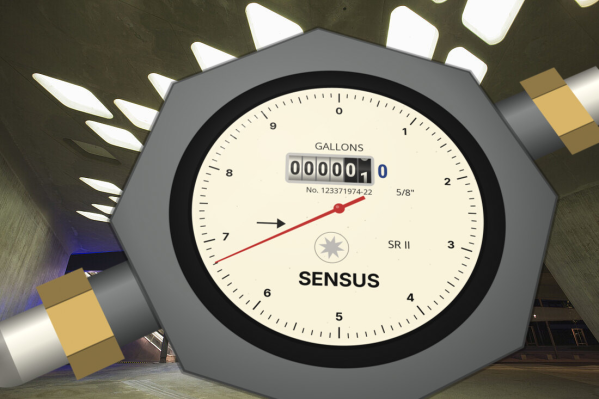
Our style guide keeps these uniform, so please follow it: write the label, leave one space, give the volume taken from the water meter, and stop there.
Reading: 6.7 gal
